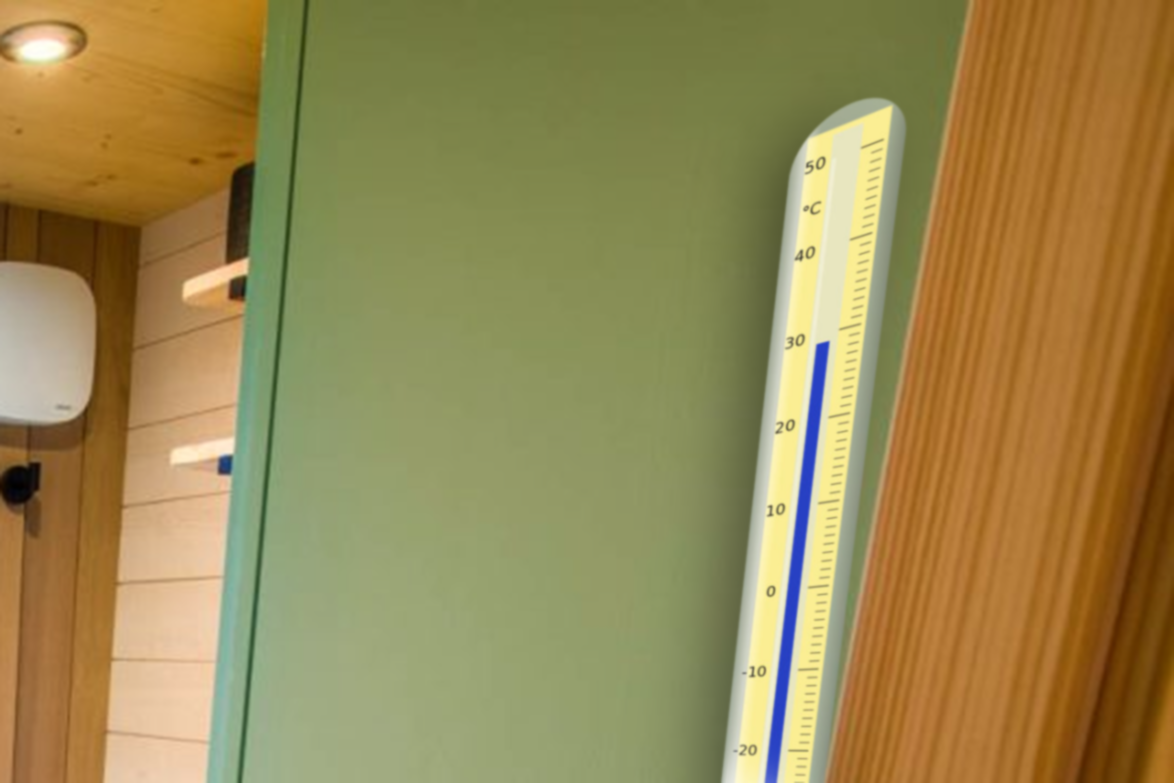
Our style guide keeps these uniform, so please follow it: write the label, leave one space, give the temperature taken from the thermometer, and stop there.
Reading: 29 °C
